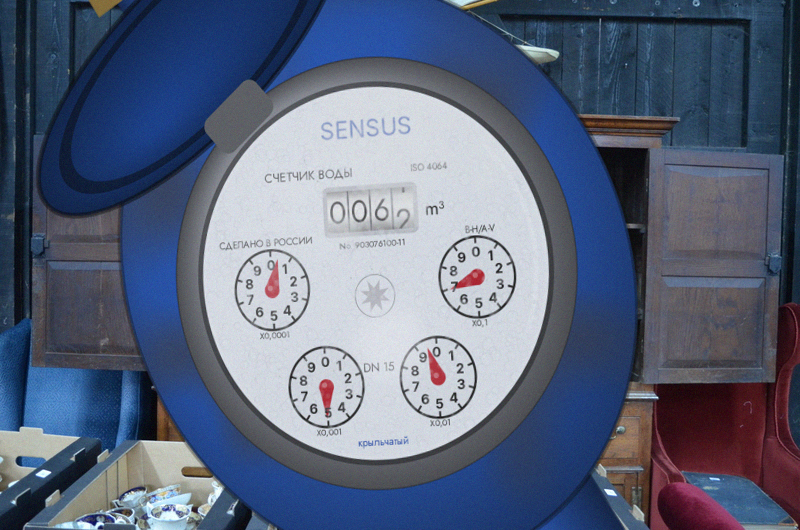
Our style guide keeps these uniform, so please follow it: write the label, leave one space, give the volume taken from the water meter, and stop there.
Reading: 61.6950 m³
